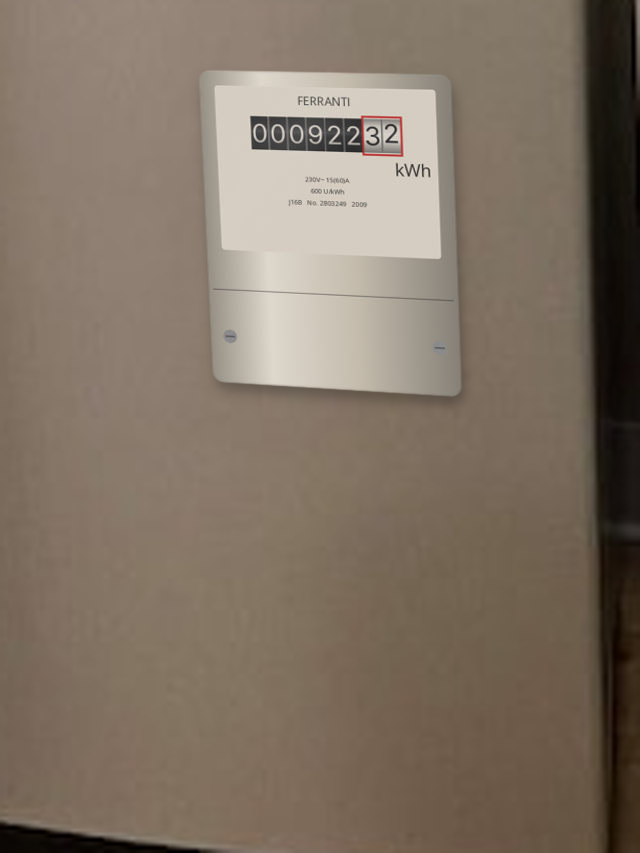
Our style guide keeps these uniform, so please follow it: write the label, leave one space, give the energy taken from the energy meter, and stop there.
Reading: 922.32 kWh
